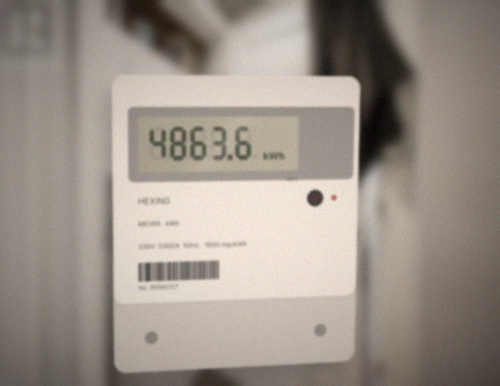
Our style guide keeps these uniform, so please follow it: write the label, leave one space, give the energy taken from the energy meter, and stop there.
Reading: 4863.6 kWh
